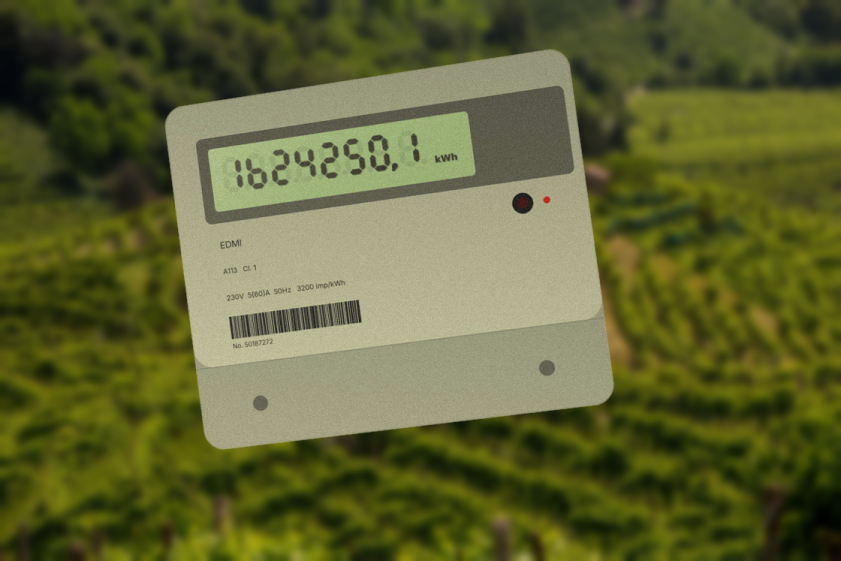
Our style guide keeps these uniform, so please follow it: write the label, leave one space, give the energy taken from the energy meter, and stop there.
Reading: 1624250.1 kWh
